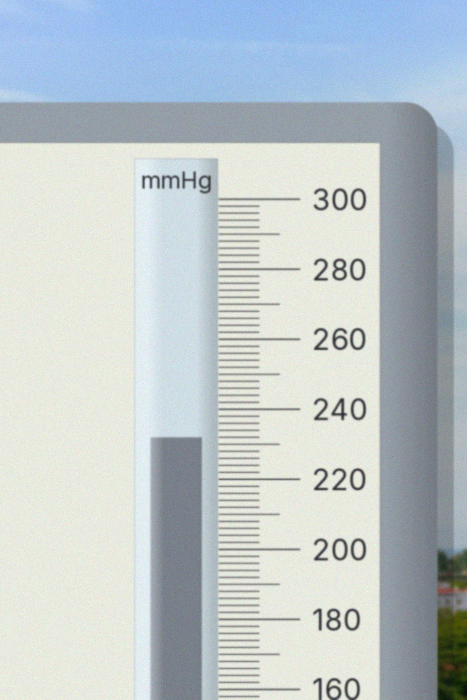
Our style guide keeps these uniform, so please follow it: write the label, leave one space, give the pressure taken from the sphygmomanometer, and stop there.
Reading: 232 mmHg
